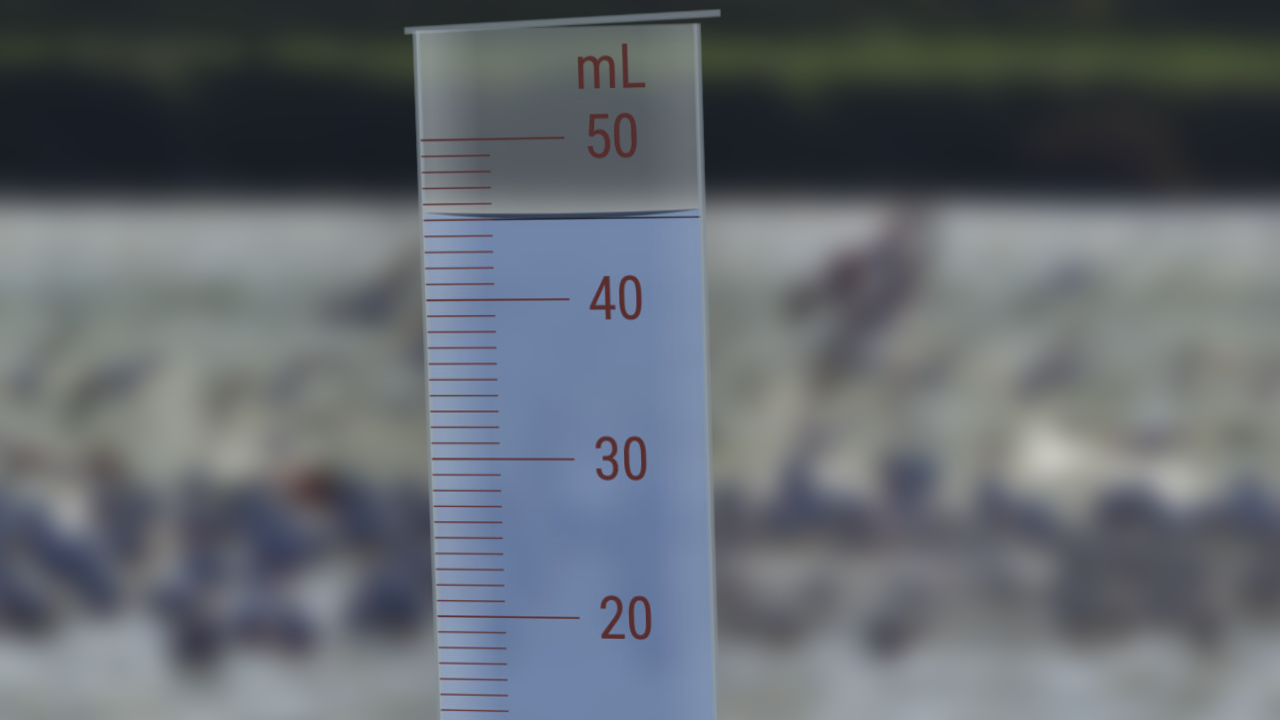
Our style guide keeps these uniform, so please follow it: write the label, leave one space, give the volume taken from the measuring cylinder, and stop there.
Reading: 45 mL
